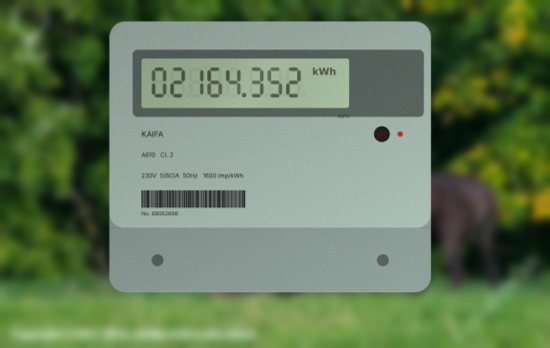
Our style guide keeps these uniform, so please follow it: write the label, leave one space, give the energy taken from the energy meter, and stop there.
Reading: 2164.352 kWh
